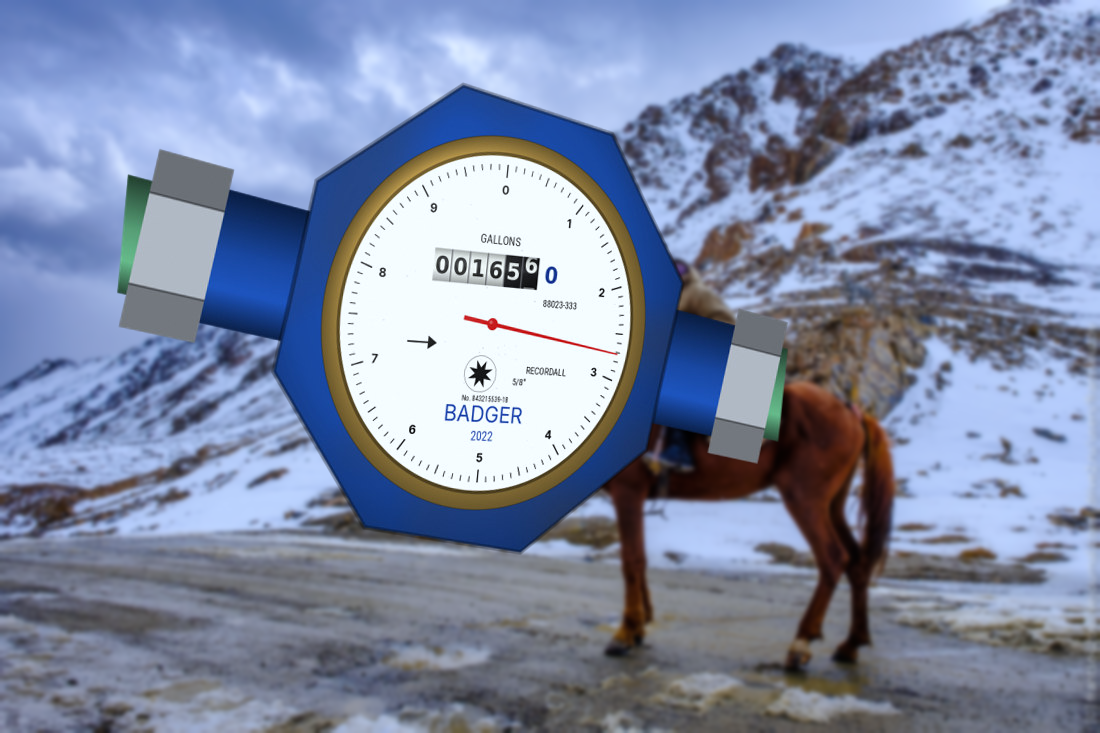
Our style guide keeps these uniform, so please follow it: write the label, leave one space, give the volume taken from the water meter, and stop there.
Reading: 16562.7 gal
